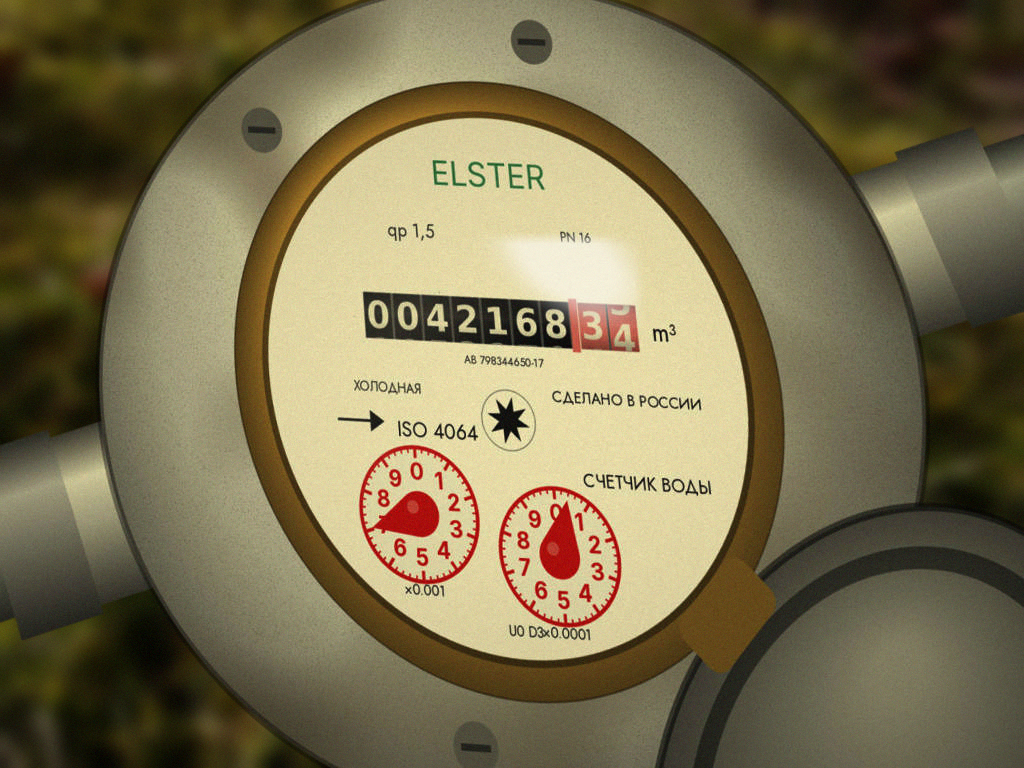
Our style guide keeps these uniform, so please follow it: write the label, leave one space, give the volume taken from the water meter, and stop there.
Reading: 42168.3370 m³
